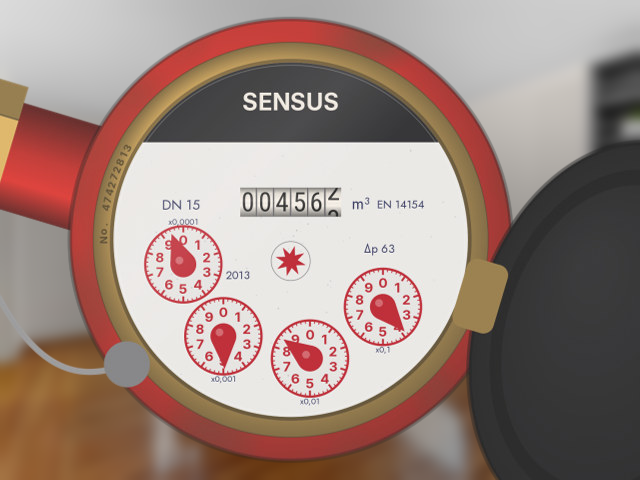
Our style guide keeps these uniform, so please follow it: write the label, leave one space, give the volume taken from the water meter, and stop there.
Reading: 4562.3849 m³
